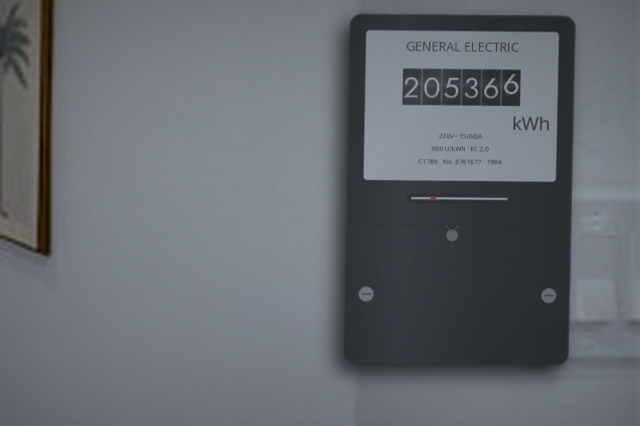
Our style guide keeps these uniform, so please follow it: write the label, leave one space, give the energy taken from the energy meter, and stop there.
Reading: 205366 kWh
